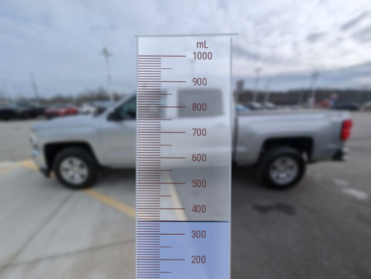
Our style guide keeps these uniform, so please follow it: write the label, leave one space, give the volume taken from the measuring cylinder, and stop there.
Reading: 350 mL
